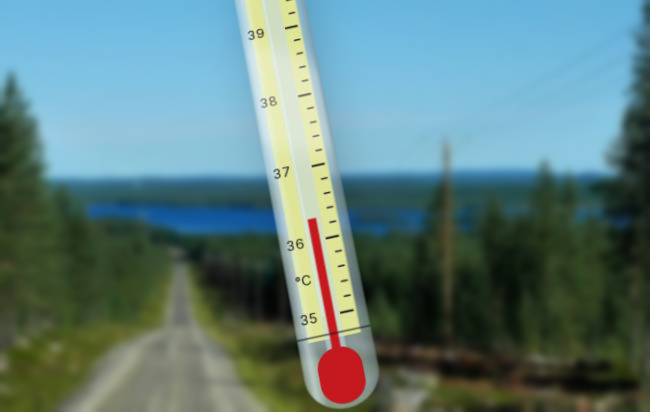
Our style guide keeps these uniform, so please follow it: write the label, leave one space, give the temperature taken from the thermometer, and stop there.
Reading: 36.3 °C
